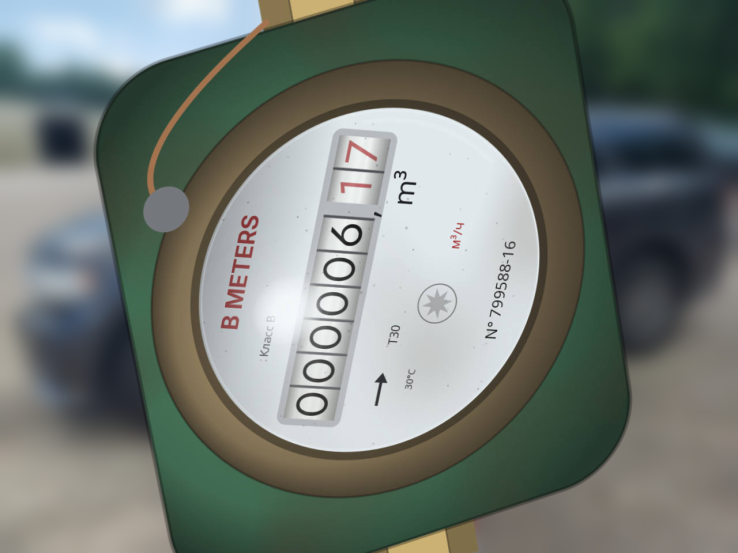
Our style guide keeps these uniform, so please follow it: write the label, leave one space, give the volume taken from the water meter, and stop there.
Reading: 6.17 m³
